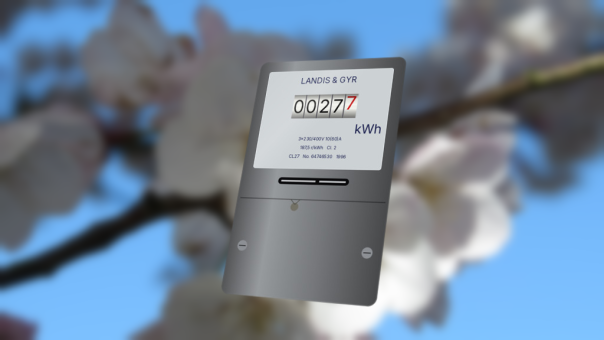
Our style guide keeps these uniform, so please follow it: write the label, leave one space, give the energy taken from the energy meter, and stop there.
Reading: 27.7 kWh
